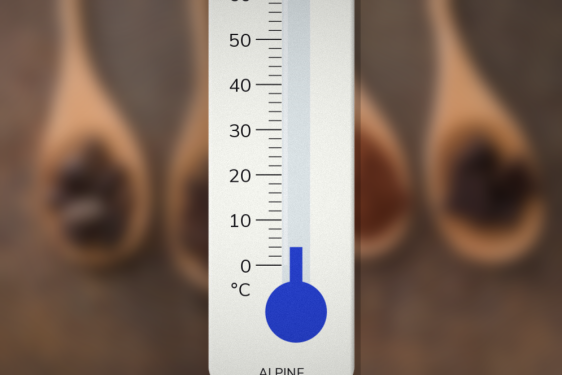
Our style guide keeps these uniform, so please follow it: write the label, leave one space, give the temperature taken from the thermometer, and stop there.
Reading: 4 °C
